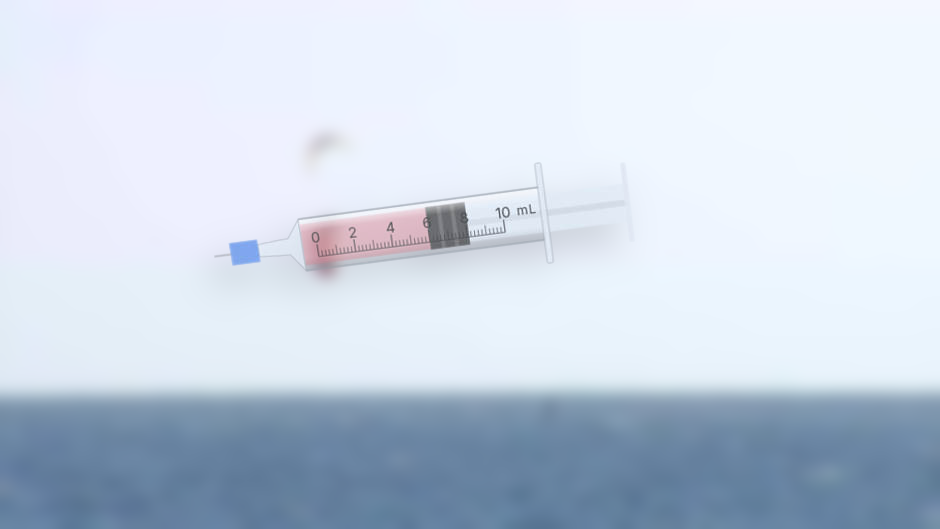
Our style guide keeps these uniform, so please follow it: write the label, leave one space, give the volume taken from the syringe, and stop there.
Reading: 6 mL
